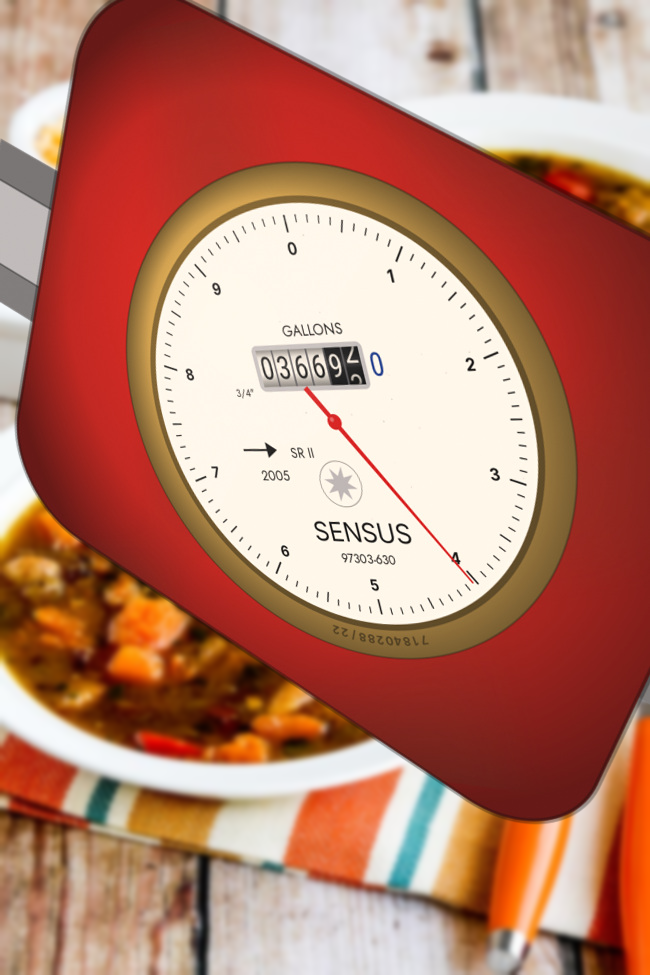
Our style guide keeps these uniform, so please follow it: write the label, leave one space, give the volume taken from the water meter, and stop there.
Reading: 366924.0 gal
